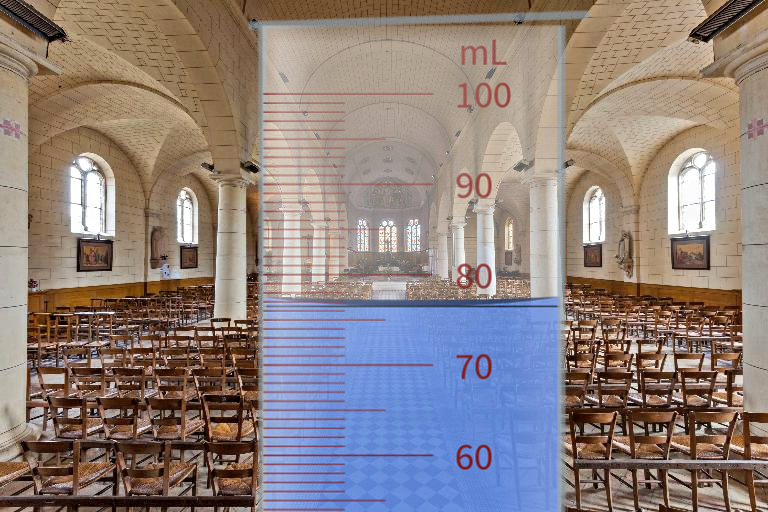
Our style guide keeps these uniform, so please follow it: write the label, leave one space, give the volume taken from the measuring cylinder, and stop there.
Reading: 76.5 mL
